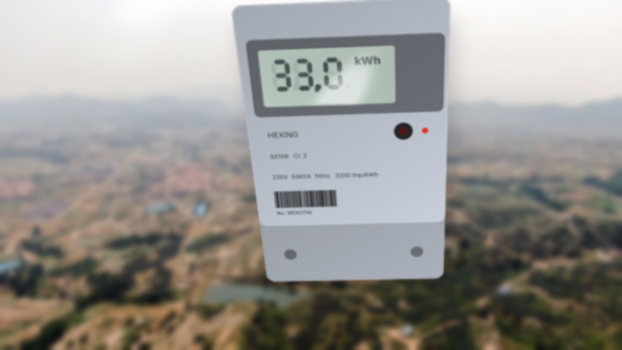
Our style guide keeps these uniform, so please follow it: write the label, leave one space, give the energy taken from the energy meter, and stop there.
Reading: 33.0 kWh
